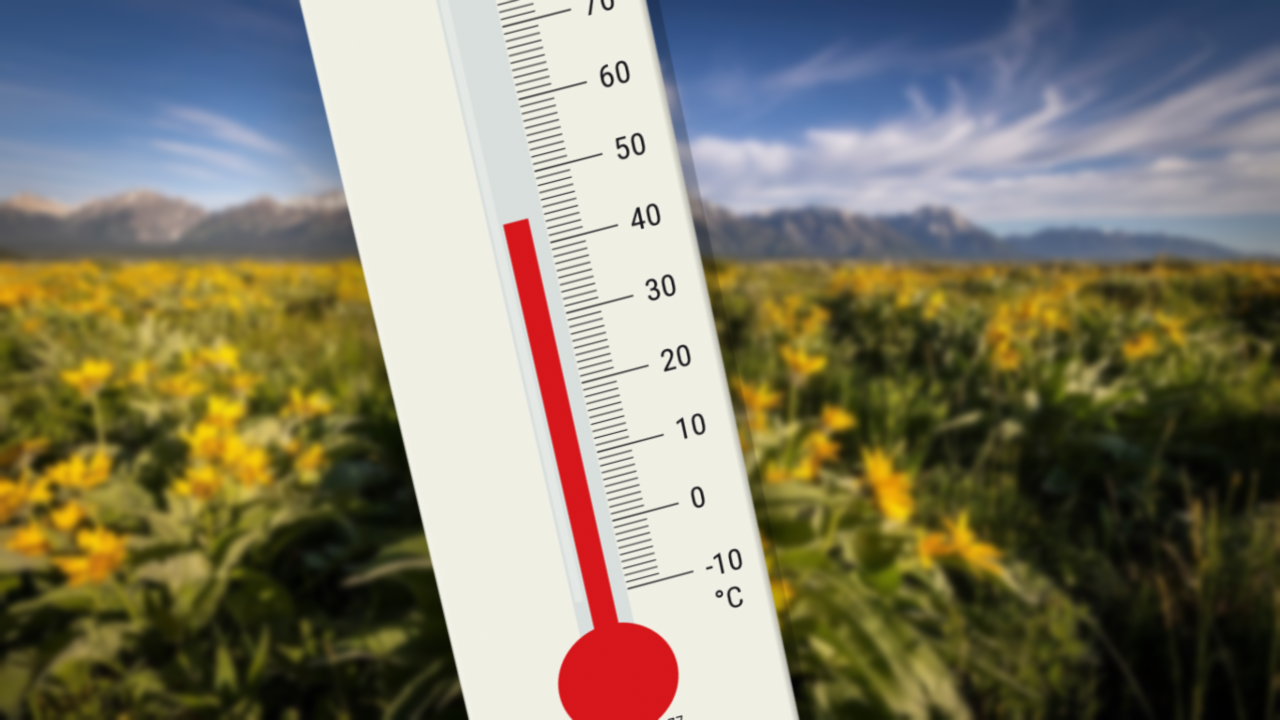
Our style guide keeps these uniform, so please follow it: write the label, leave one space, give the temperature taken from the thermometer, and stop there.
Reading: 44 °C
